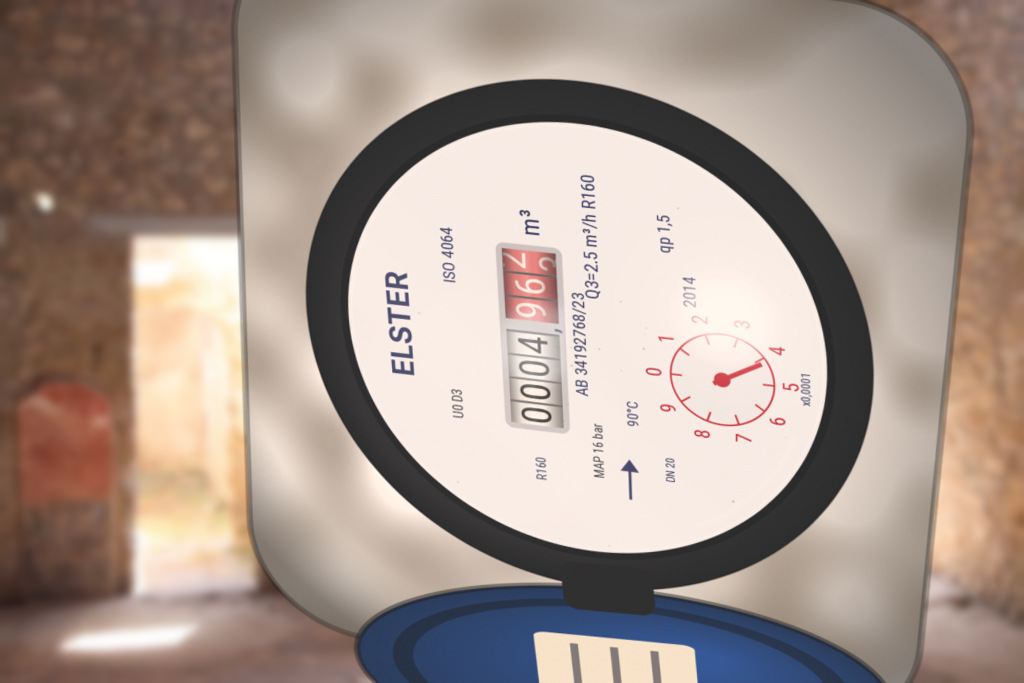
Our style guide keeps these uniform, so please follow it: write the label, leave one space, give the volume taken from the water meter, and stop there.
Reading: 4.9624 m³
